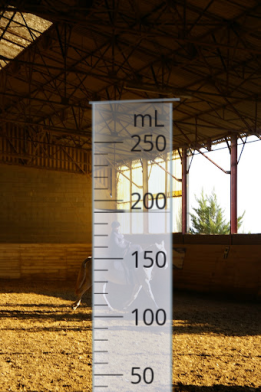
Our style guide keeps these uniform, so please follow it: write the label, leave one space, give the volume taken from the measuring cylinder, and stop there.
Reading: 190 mL
